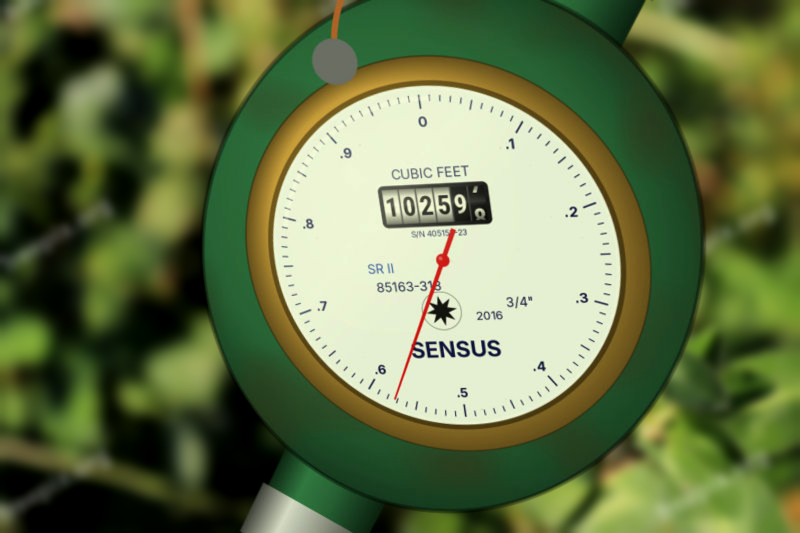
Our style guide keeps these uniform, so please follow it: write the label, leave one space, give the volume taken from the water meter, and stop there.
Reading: 102597.57 ft³
